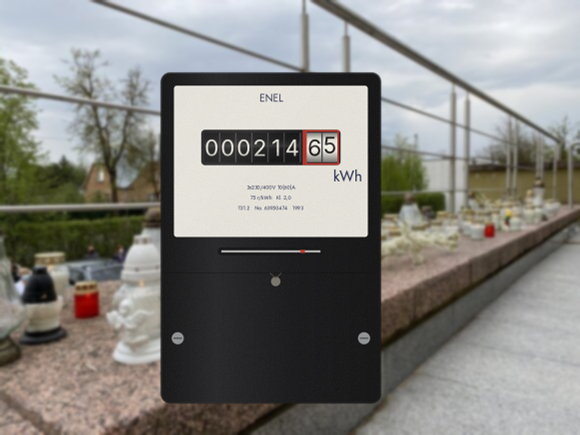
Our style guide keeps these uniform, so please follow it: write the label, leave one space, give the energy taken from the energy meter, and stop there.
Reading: 214.65 kWh
